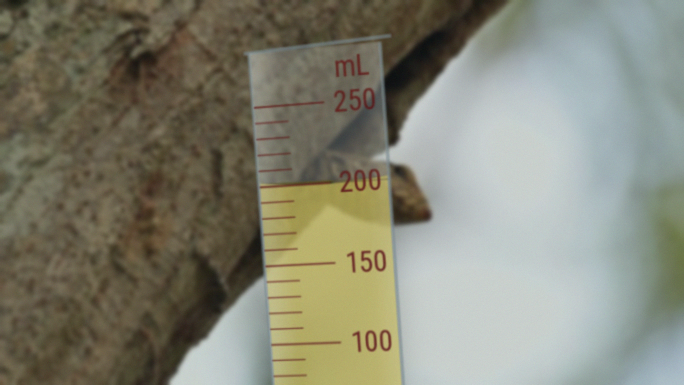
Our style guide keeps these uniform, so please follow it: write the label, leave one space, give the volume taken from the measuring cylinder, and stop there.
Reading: 200 mL
